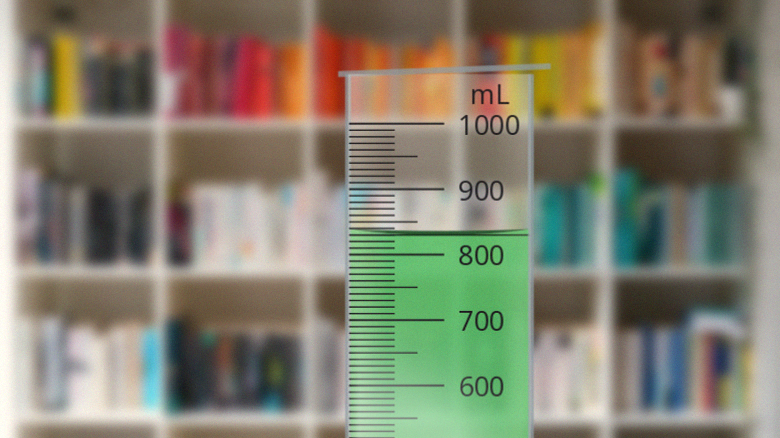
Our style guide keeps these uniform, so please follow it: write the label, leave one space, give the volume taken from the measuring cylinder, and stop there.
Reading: 830 mL
